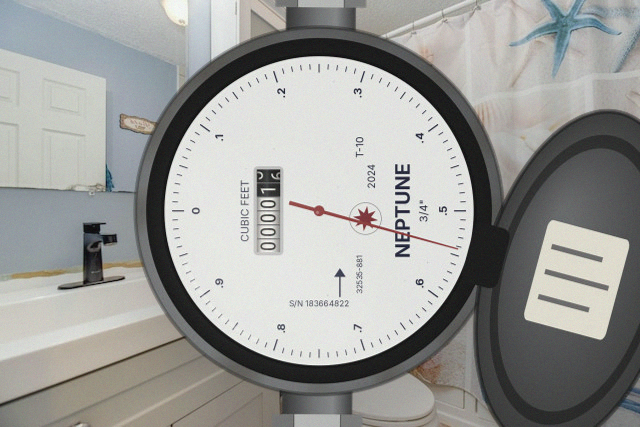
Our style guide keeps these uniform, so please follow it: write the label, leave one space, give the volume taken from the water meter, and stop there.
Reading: 15.54 ft³
